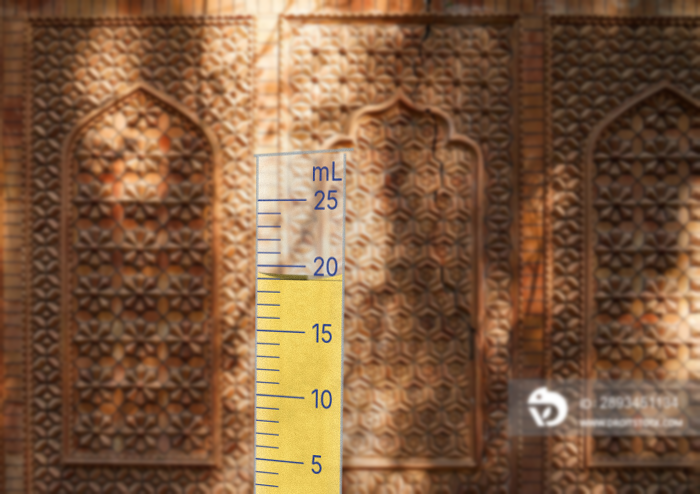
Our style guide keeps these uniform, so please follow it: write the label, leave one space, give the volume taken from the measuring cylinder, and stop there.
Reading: 19 mL
